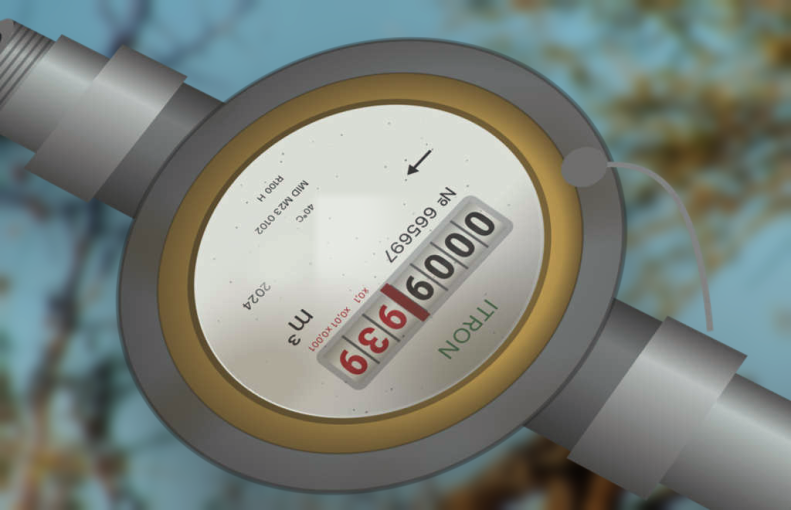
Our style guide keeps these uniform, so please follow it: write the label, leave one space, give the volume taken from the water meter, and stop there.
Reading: 9.939 m³
